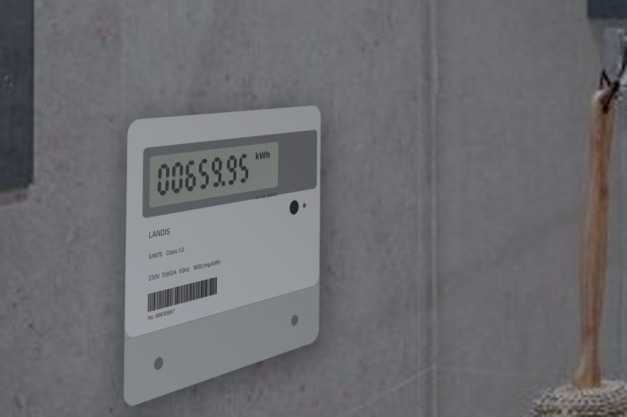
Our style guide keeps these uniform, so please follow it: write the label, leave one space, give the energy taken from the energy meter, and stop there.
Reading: 659.95 kWh
